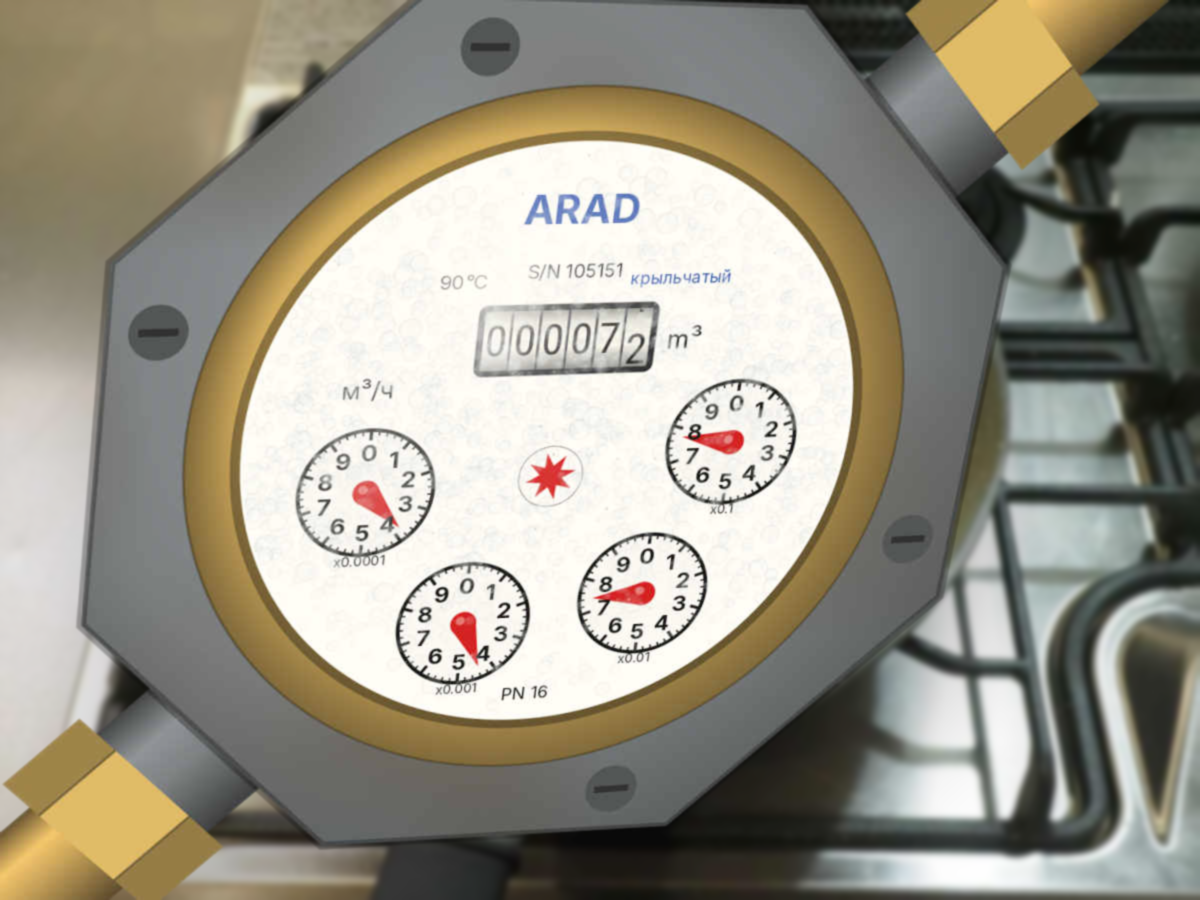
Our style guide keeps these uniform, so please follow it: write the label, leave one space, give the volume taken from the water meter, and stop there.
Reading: 71.7743 m³
